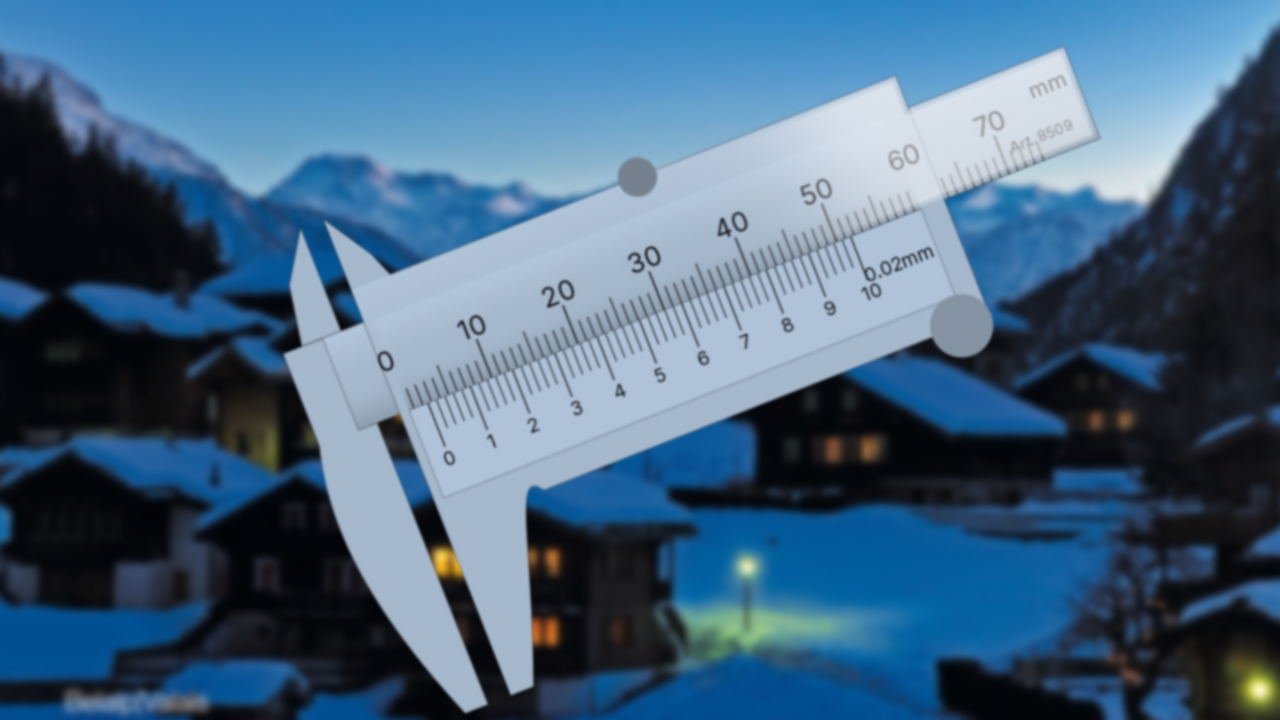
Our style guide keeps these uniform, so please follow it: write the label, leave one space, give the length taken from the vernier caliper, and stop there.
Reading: 2.6 mm
